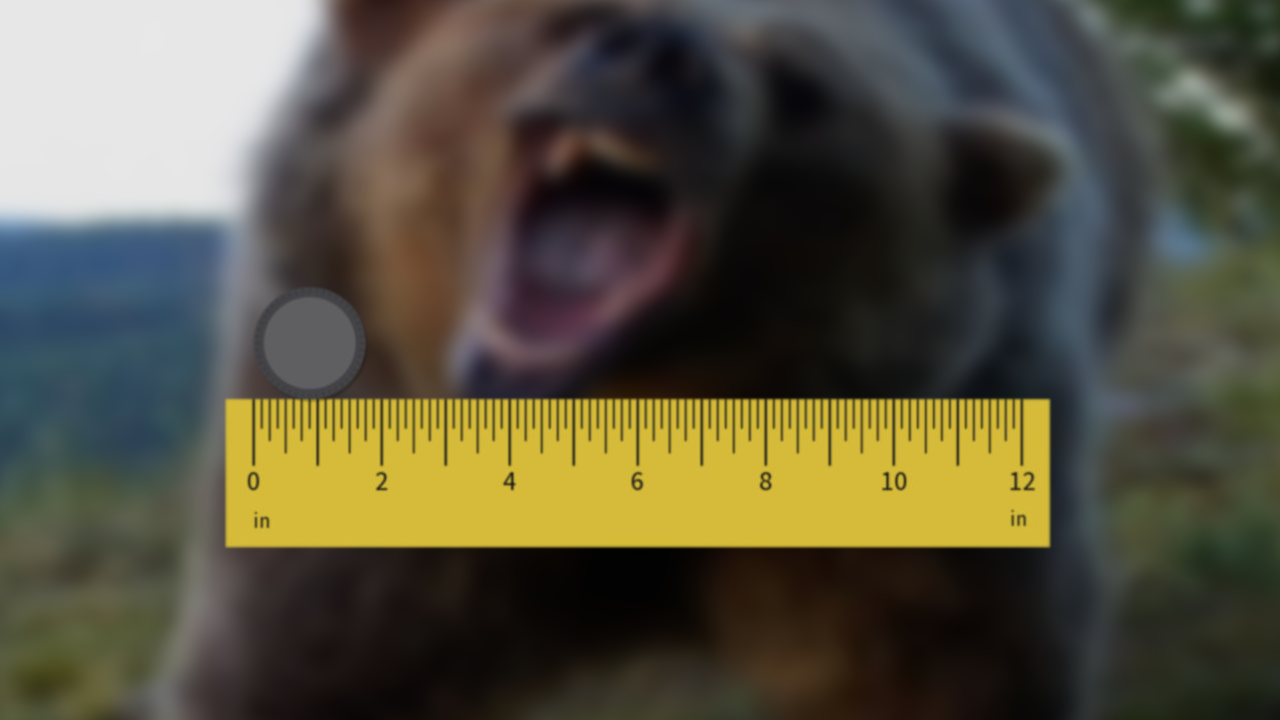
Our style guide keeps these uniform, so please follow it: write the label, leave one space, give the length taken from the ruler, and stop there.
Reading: 1.75 in
